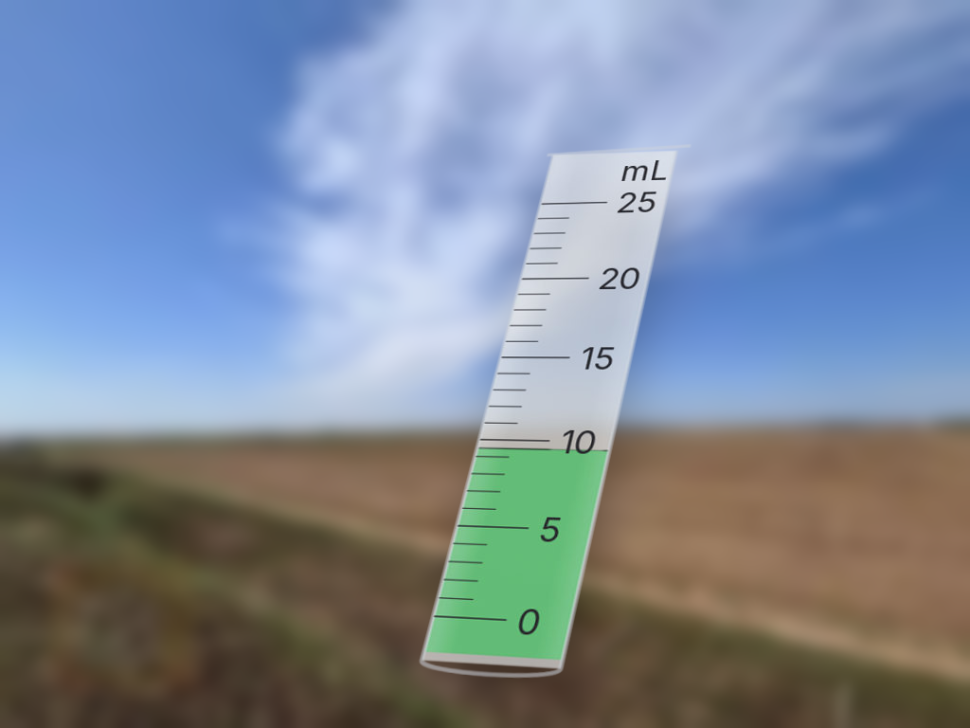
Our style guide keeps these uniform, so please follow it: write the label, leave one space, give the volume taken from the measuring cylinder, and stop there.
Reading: 9.5 mL
